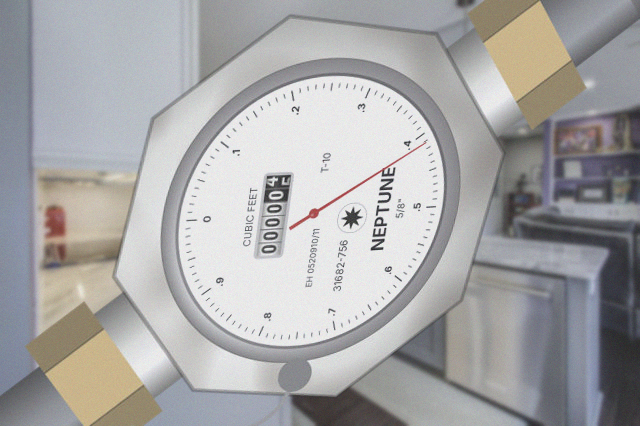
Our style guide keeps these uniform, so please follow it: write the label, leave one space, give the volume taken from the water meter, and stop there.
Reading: 4.41 ft³
